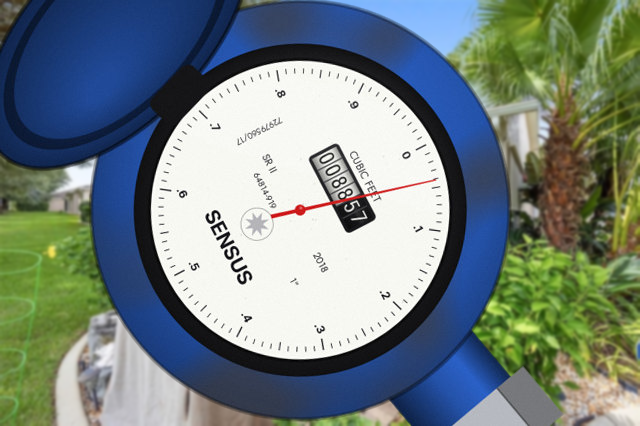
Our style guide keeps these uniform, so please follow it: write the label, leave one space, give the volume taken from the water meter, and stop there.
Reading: 8857.04 ft³
